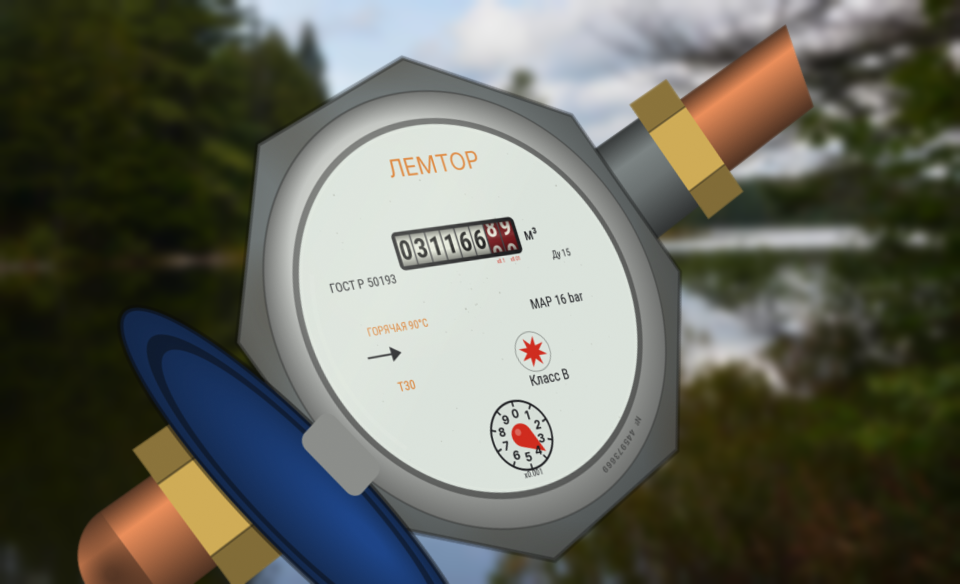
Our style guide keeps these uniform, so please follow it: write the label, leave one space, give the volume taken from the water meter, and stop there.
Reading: 31166.893 m³
